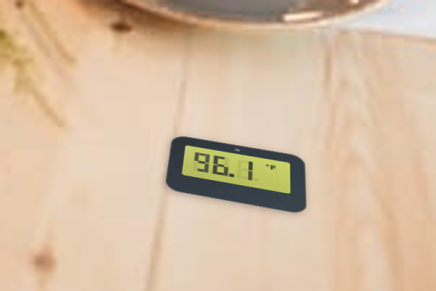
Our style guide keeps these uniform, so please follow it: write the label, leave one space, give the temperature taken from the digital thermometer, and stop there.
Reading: 96.1 °F
